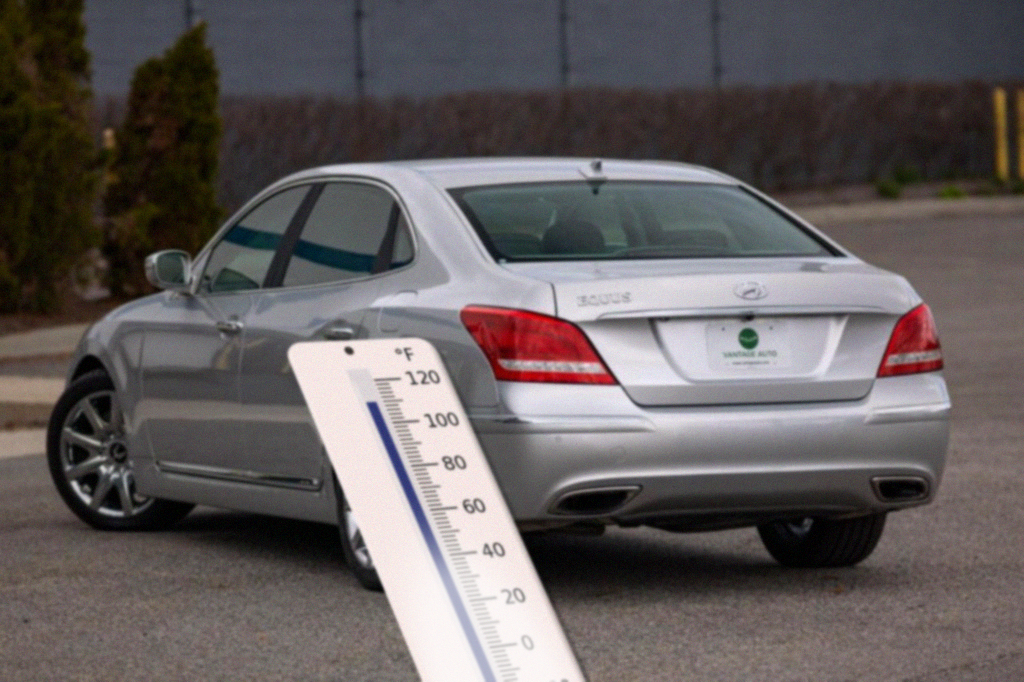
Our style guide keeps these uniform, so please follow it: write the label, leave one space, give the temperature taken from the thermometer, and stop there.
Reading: 110 °F
